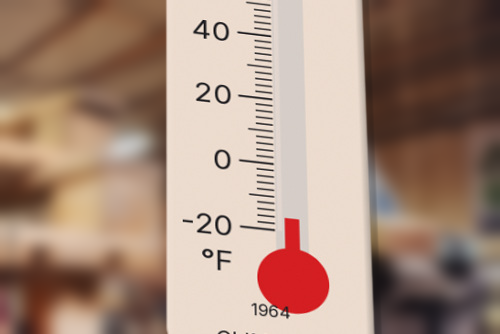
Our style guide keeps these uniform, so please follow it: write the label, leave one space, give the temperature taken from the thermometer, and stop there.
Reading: -16 °F
